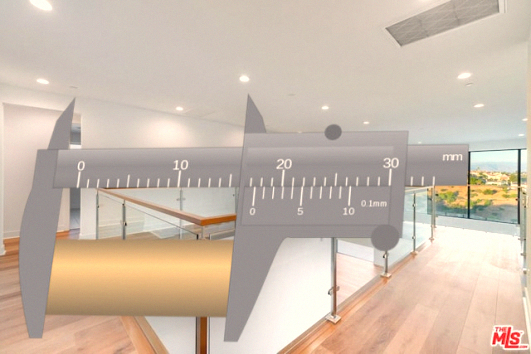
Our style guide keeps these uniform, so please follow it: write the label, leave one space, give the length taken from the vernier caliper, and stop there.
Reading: 17.4 mm
